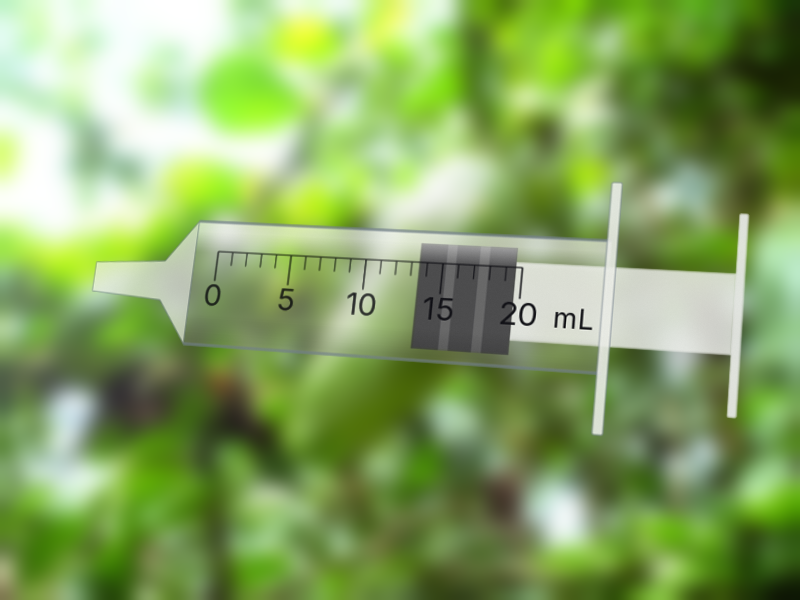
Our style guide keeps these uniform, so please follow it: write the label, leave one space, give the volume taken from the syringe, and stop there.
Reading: 13.5 mL
